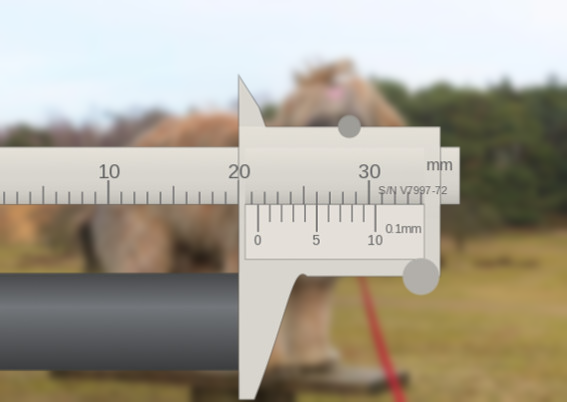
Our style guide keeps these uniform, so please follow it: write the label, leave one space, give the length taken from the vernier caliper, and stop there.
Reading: 21.5 mm
